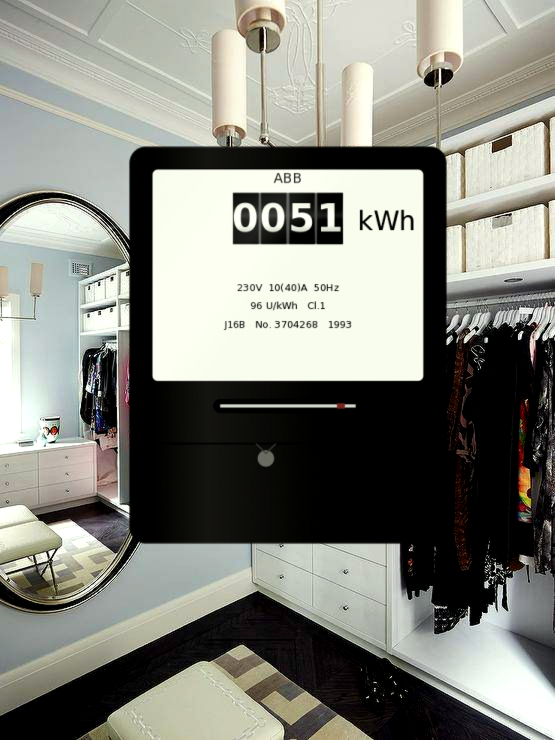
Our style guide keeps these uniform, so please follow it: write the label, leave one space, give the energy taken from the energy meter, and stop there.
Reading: 51 kWh
